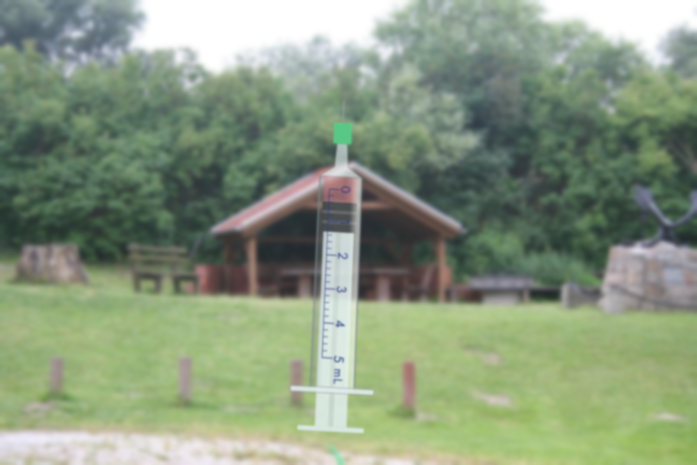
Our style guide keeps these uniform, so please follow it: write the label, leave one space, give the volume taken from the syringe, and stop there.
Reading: 0.4 mL
